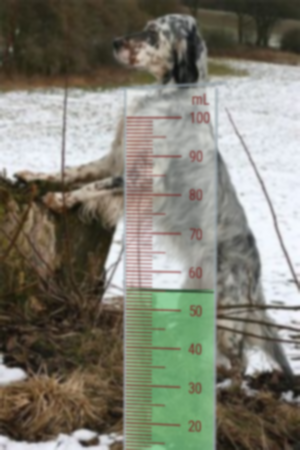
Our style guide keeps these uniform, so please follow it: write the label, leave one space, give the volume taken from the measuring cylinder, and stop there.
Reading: 55 mL
